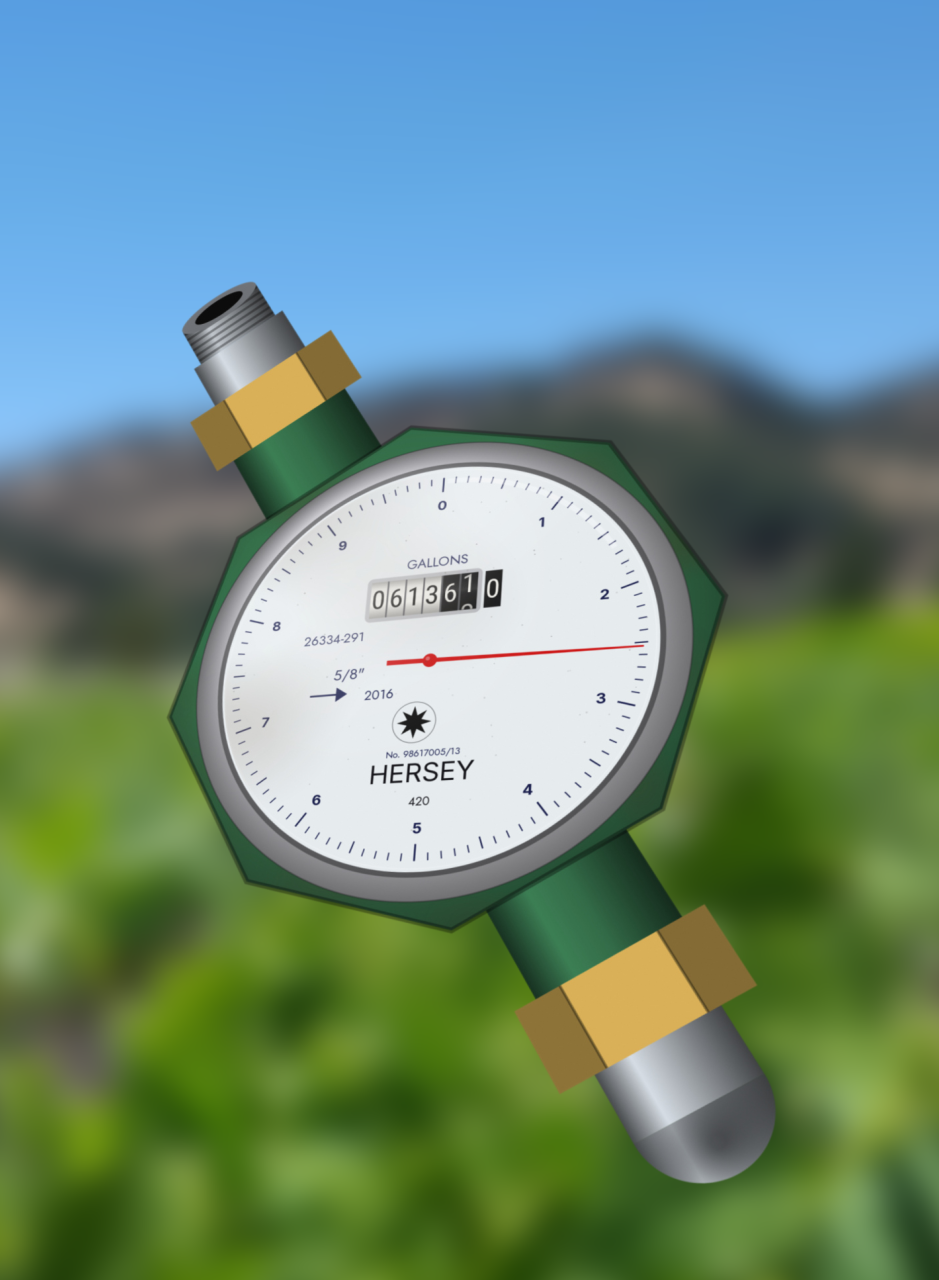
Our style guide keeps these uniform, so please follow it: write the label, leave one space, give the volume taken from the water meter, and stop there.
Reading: 613612.5 gal
